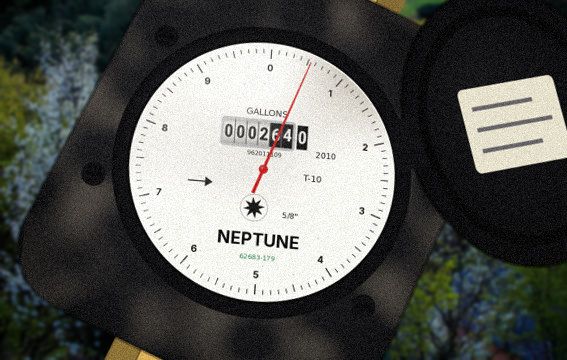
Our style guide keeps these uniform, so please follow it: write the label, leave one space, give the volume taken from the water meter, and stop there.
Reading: 2640.5 gal
